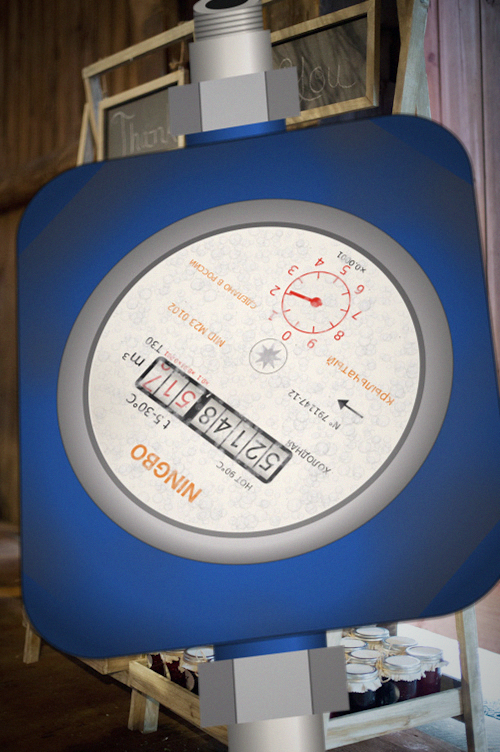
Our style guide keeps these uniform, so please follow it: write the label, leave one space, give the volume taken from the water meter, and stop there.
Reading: 52148.5172 m³
